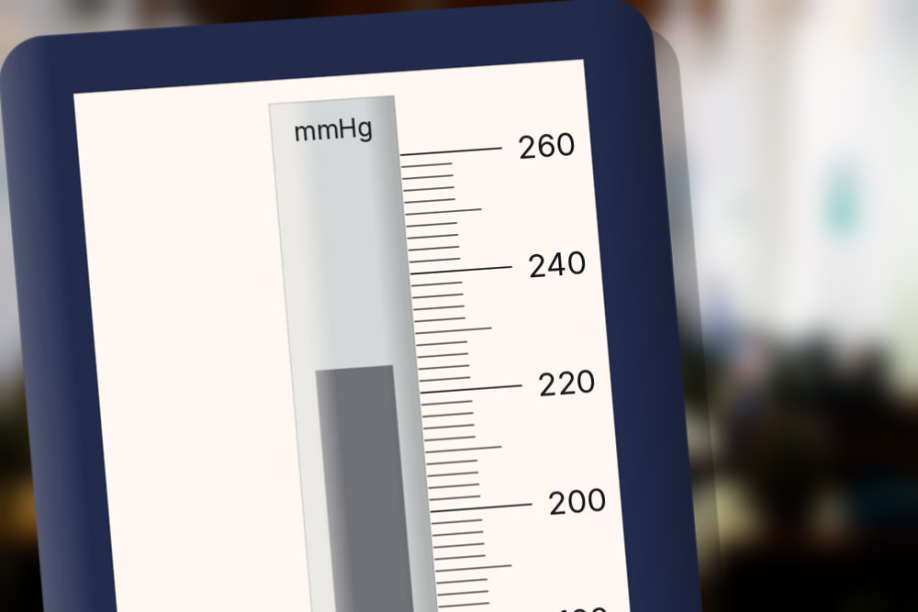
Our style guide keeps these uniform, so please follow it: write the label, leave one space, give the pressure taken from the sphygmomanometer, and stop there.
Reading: 225 mmHg
